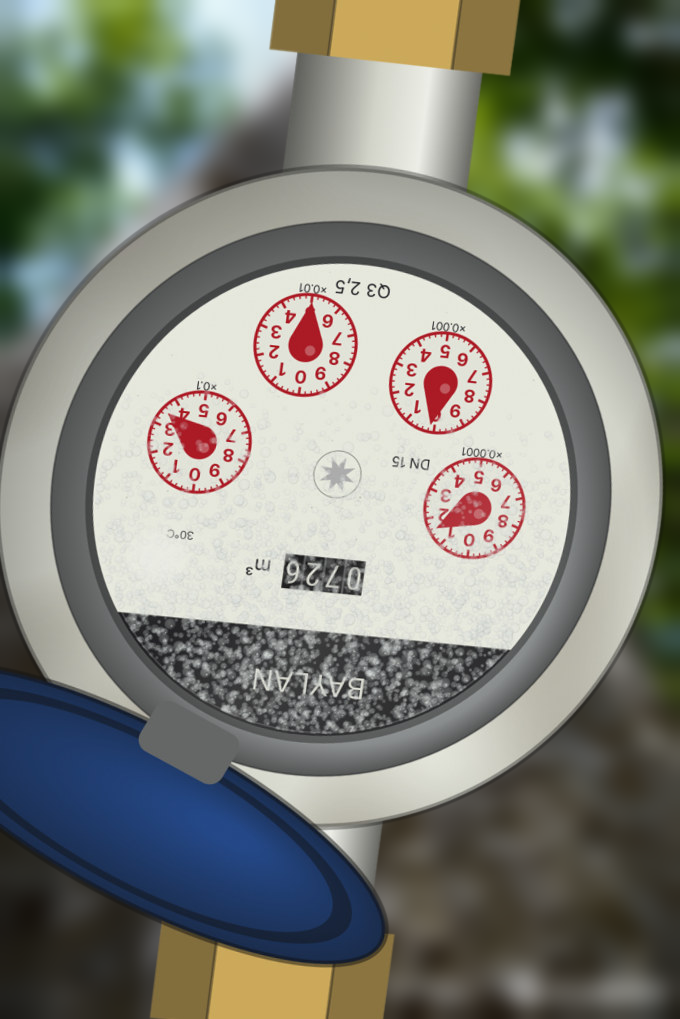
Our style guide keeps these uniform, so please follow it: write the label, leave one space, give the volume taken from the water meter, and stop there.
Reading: 726.3501 m³
